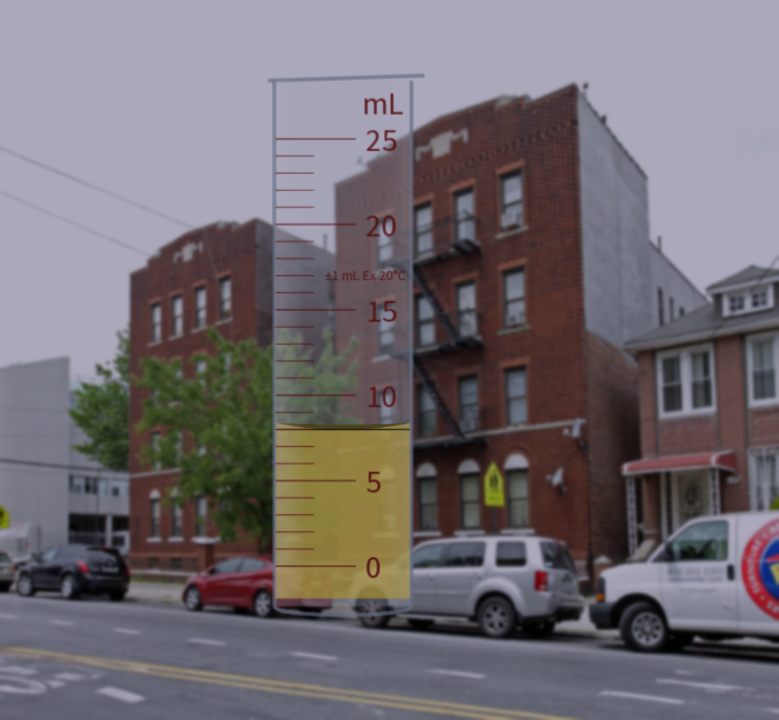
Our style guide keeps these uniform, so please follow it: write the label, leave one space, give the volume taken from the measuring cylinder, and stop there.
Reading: 8 mL
